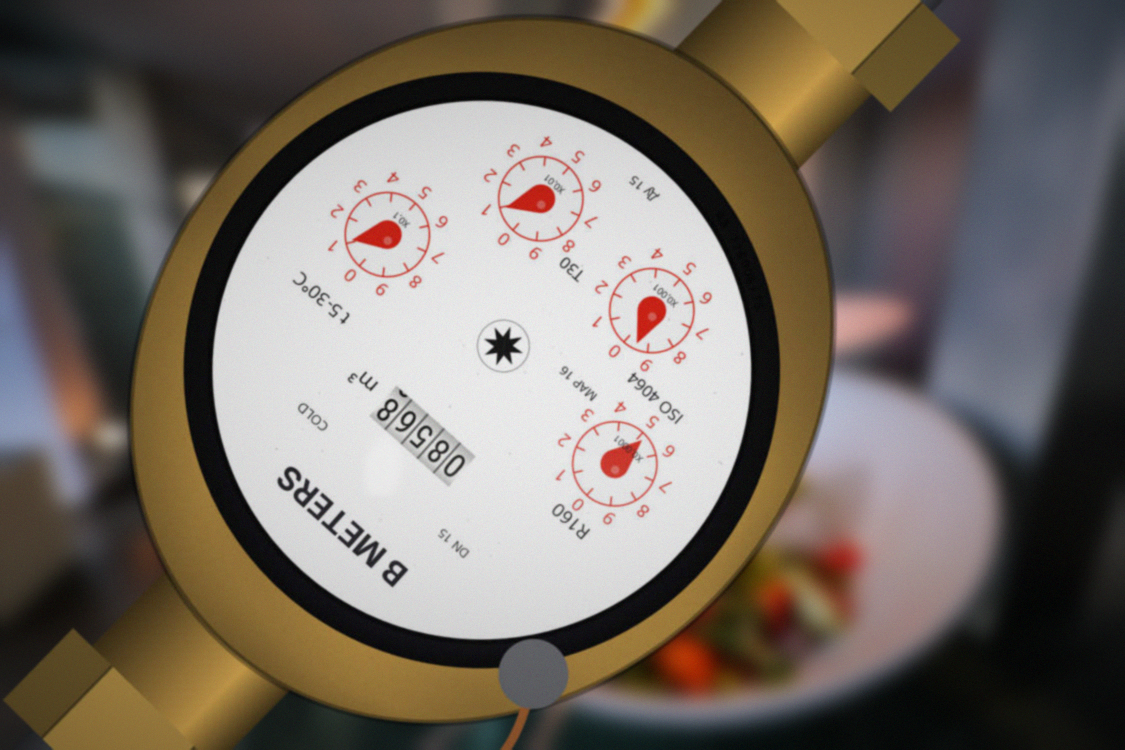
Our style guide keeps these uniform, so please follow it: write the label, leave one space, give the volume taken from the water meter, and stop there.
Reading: 8568.1095 m³
